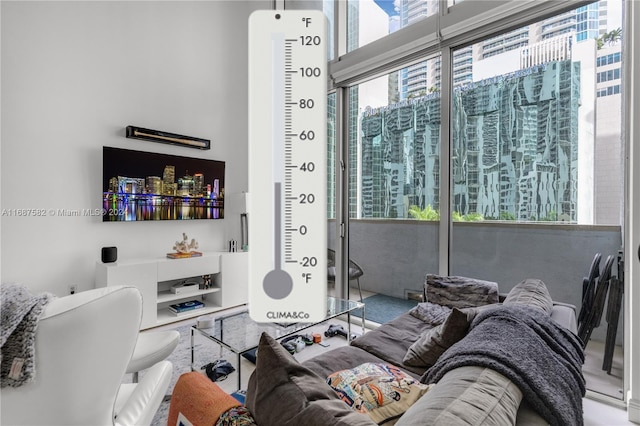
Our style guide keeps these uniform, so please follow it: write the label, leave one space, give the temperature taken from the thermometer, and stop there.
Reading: 30 °F
